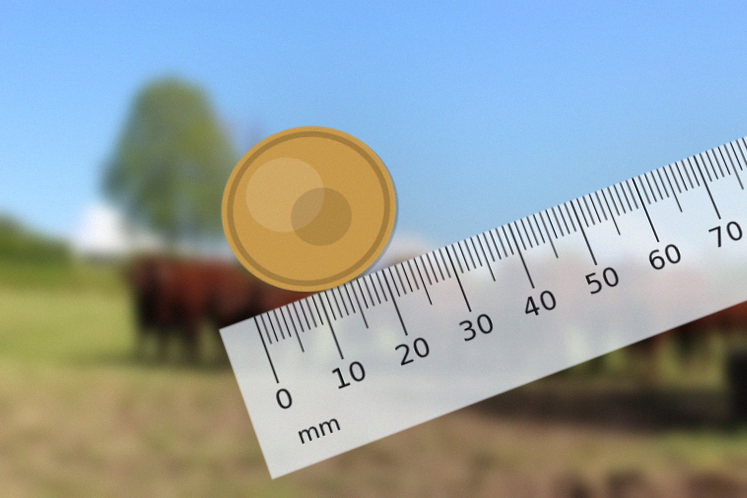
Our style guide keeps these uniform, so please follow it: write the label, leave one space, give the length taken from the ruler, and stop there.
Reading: 26 mm
